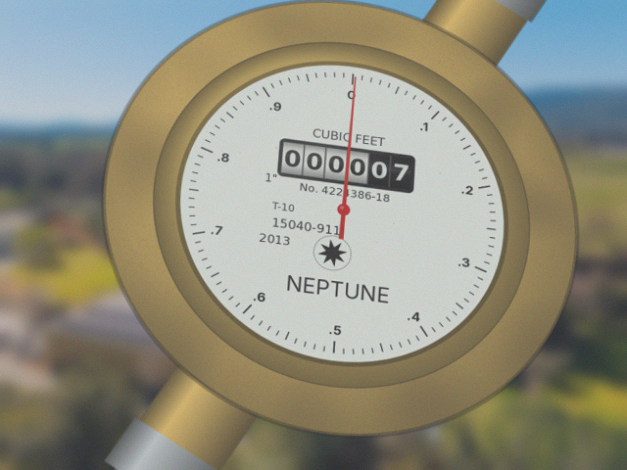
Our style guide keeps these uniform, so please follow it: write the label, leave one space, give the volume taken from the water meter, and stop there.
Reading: 7.00 ft³
